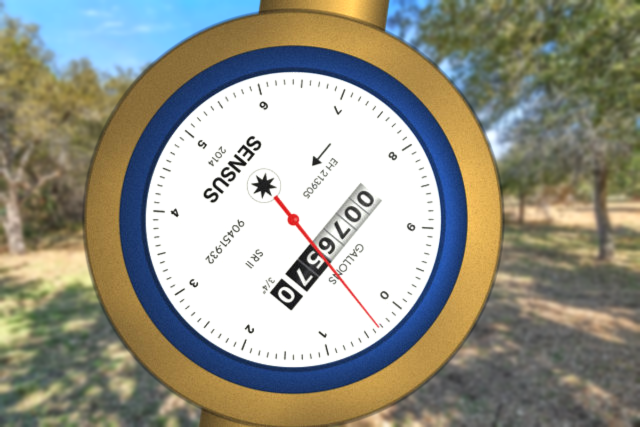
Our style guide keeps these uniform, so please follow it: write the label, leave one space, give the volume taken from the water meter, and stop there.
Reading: 76570.3 gal
